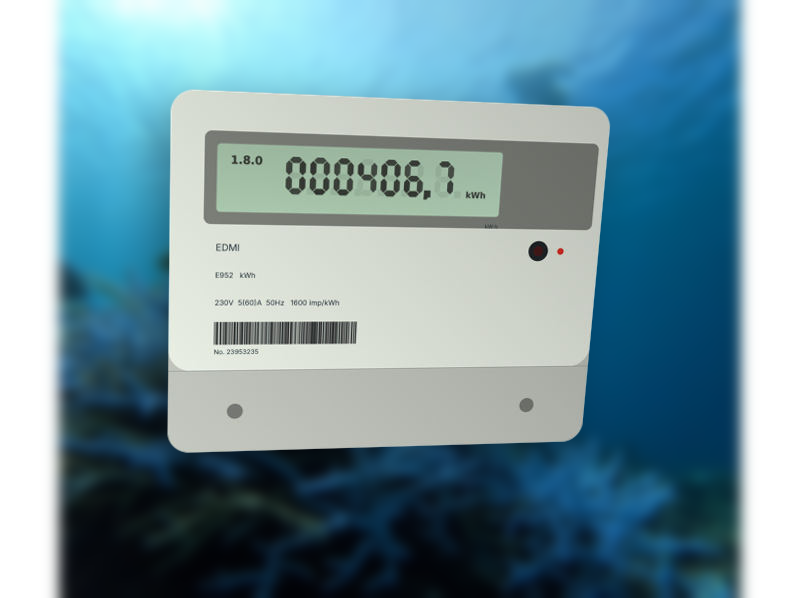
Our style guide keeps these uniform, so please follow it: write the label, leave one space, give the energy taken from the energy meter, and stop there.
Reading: 406.7 kWh
